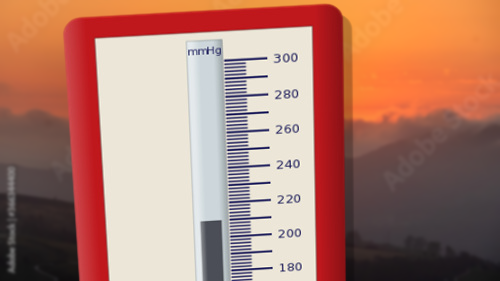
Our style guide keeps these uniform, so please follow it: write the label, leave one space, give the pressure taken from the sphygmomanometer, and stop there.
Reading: 210 mmHg
